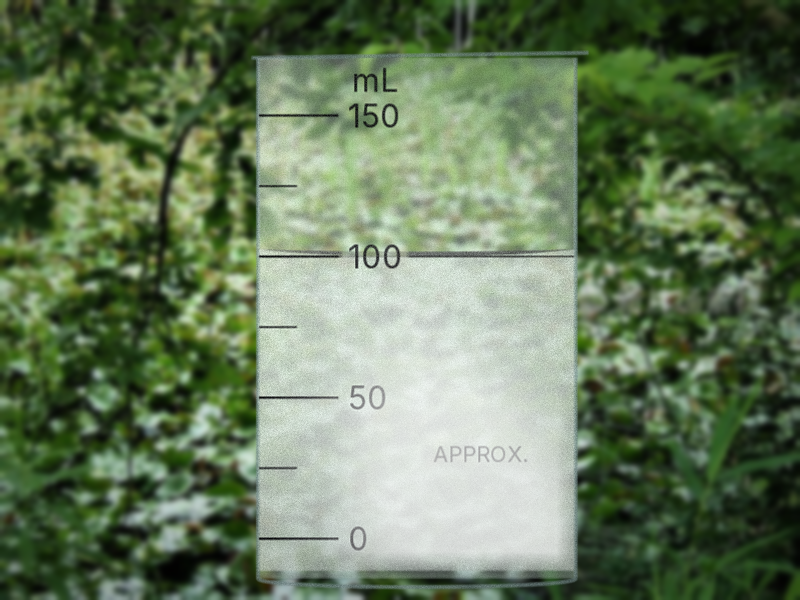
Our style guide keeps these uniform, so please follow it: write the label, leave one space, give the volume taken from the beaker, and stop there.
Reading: 100 mL
